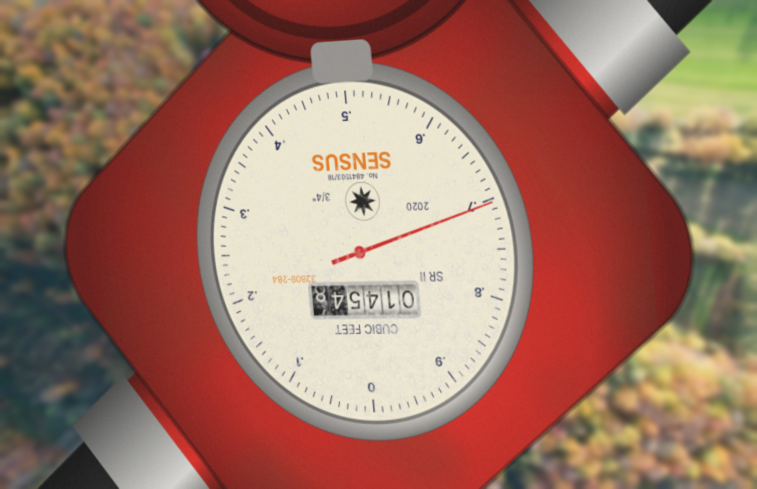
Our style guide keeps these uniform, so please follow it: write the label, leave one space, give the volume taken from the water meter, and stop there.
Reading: 14547.70 ft³
